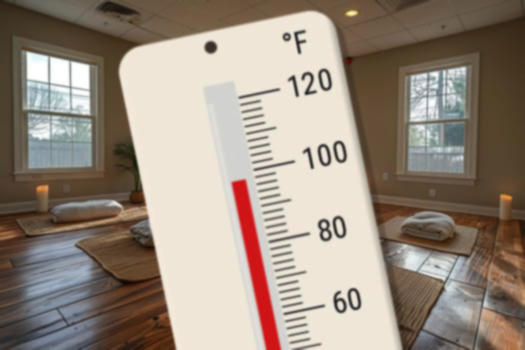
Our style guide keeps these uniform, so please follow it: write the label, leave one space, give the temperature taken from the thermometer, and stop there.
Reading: 98 °F
